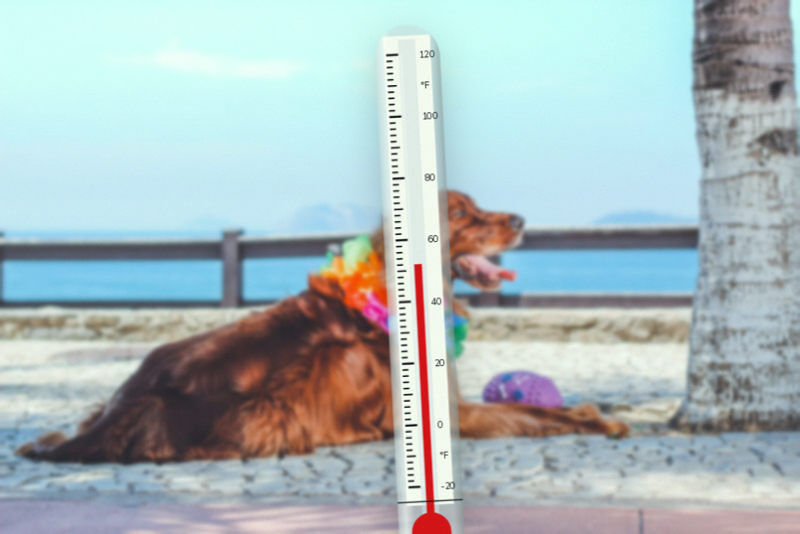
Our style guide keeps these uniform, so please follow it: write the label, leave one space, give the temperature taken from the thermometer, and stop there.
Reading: 52 °F
